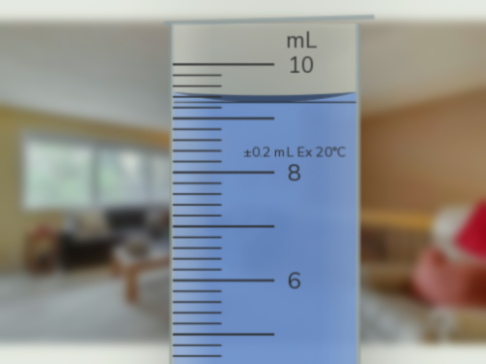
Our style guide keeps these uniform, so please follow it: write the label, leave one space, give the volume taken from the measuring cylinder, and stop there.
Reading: 9.3 mL
